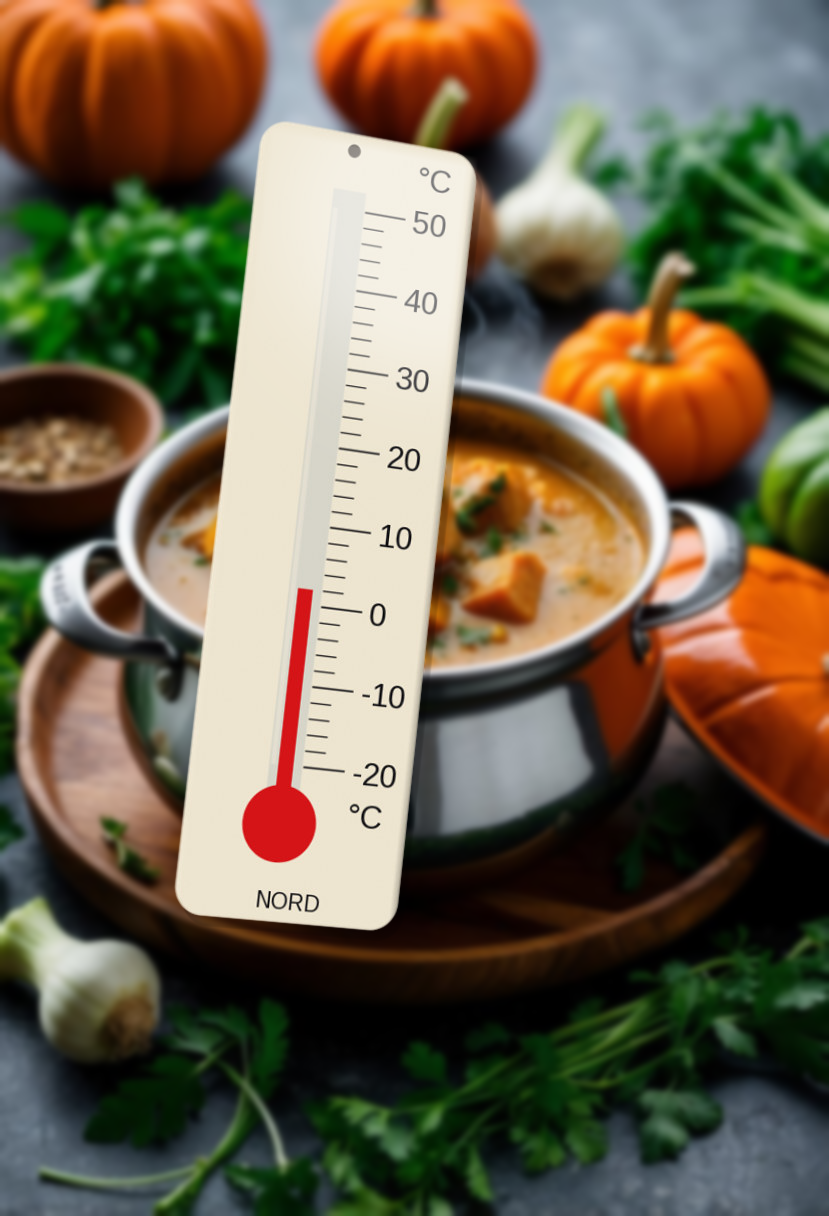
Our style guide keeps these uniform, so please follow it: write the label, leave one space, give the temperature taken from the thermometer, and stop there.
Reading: 2 °C
